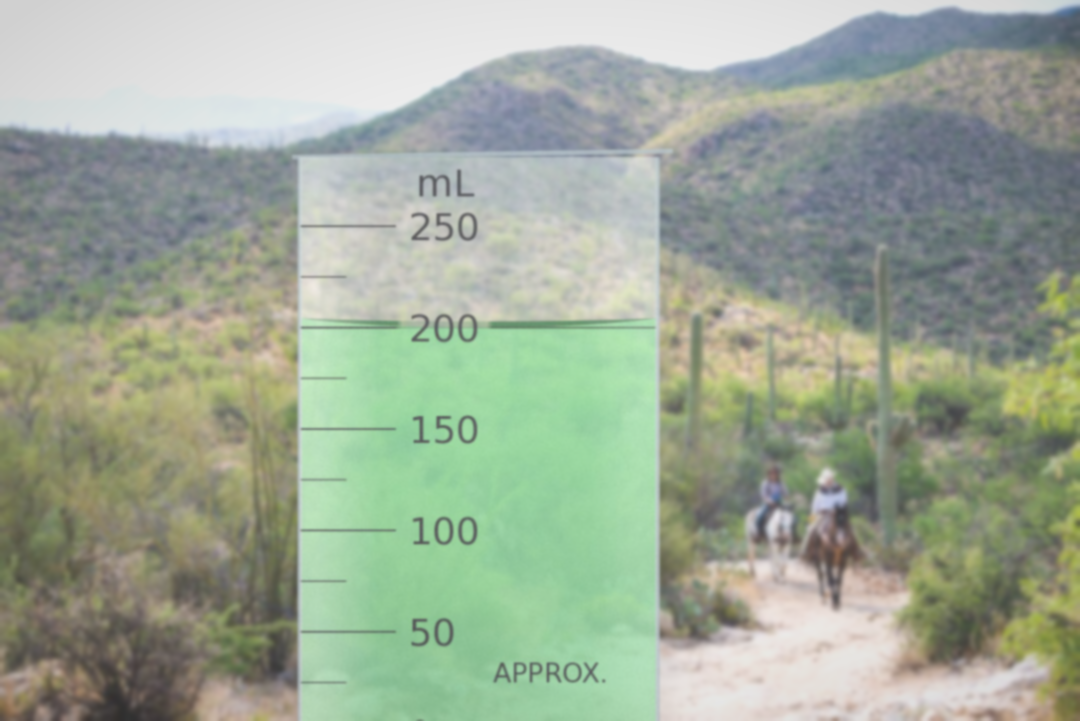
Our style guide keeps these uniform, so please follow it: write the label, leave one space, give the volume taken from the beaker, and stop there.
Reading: 200 mL
